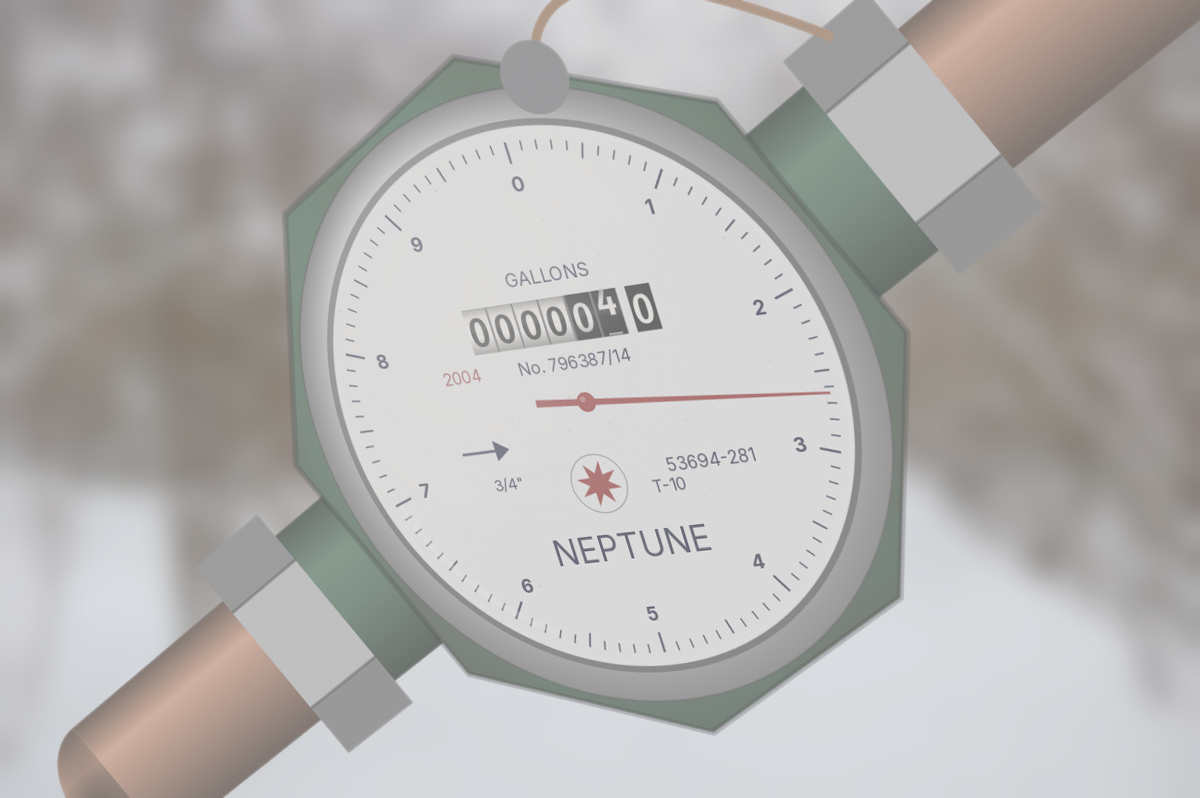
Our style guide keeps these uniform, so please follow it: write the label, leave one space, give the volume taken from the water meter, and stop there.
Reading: 42.6 gal
